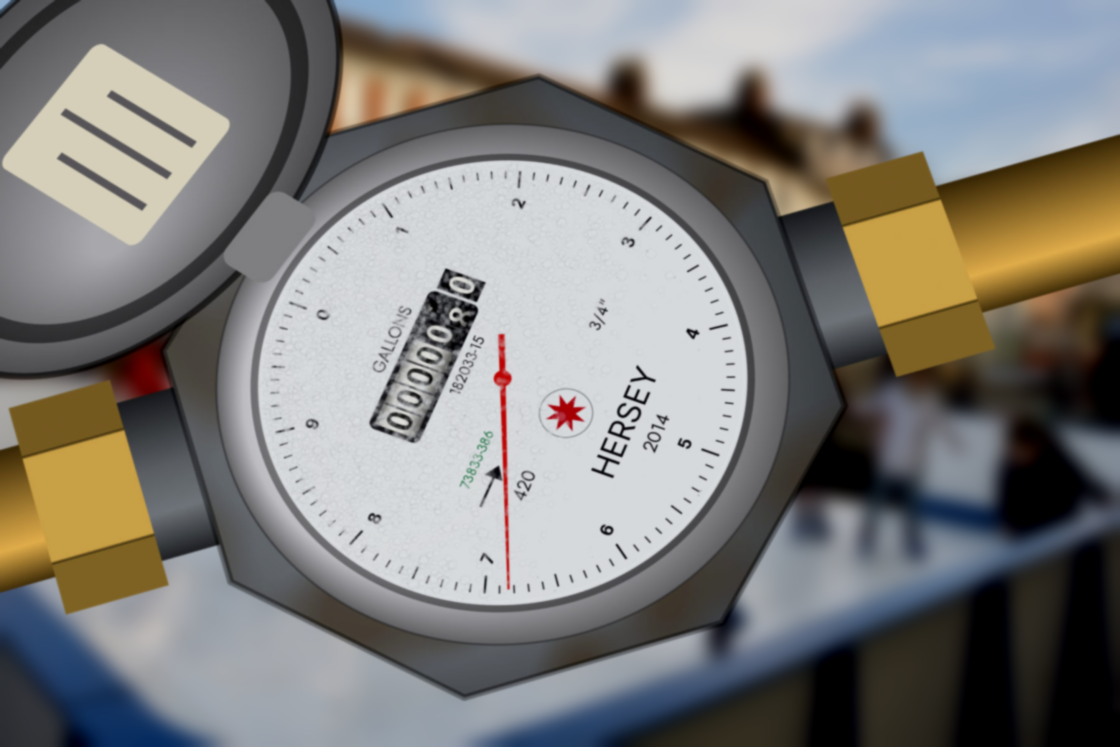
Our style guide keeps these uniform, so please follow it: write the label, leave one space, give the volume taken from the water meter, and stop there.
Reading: 76.8 gal
